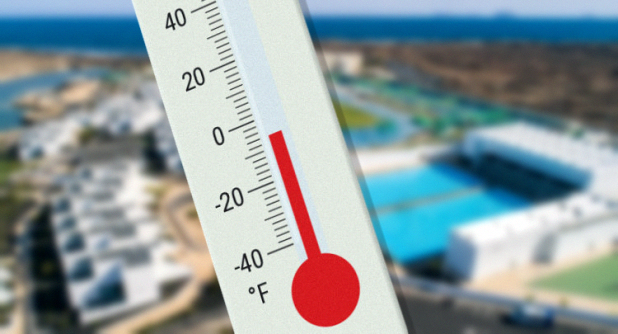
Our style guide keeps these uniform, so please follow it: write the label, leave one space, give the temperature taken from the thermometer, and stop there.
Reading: -6 °F
